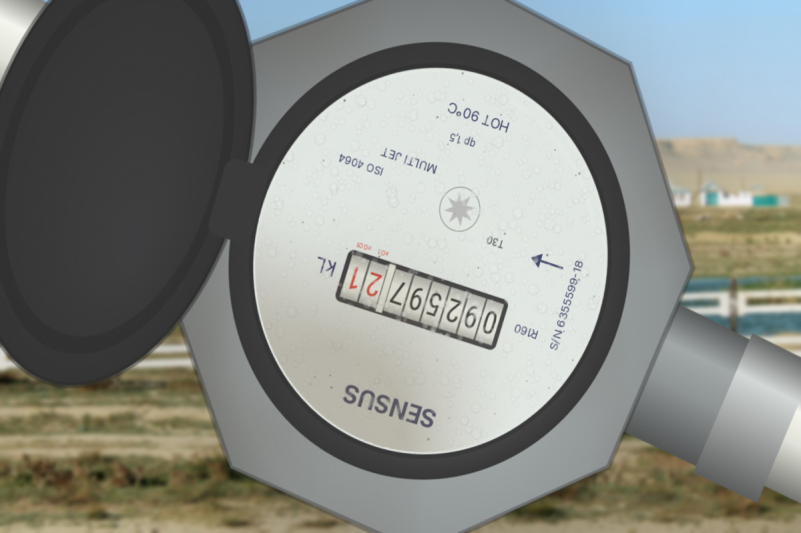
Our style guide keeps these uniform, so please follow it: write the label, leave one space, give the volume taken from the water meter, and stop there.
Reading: 92597.21 kL
